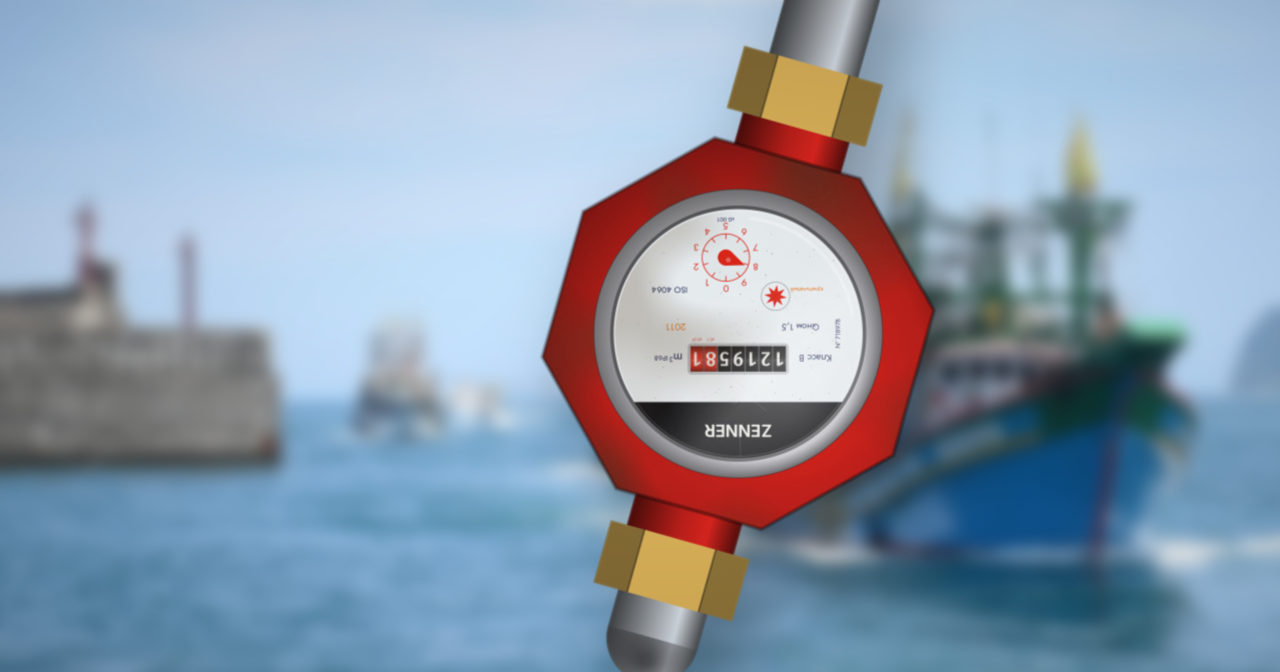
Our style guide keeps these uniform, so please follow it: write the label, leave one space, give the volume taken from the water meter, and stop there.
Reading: 12195.818 m³
